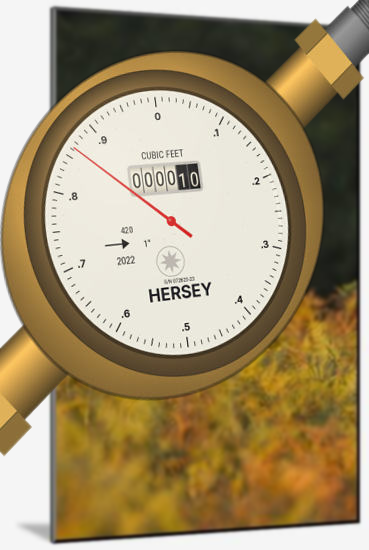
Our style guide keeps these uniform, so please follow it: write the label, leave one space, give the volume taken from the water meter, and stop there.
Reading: 9.86 ft³
